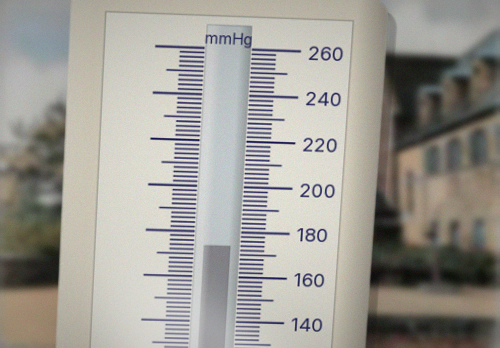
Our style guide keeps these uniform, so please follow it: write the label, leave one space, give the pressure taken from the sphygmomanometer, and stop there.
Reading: 174 mmHg
